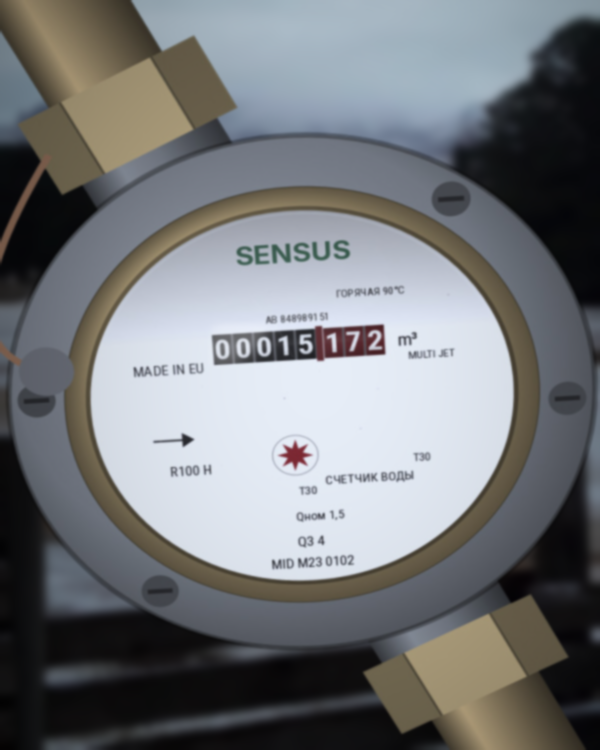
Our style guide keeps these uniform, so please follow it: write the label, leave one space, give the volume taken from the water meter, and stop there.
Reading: 15.172 m³
